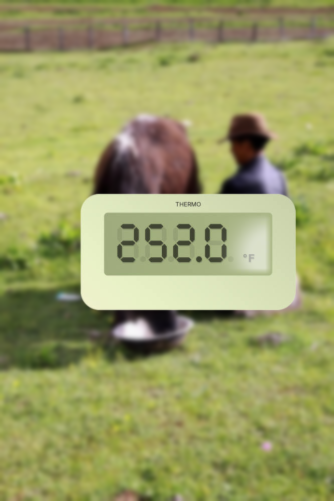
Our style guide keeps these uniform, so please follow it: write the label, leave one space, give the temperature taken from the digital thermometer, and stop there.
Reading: 252.0 °F
